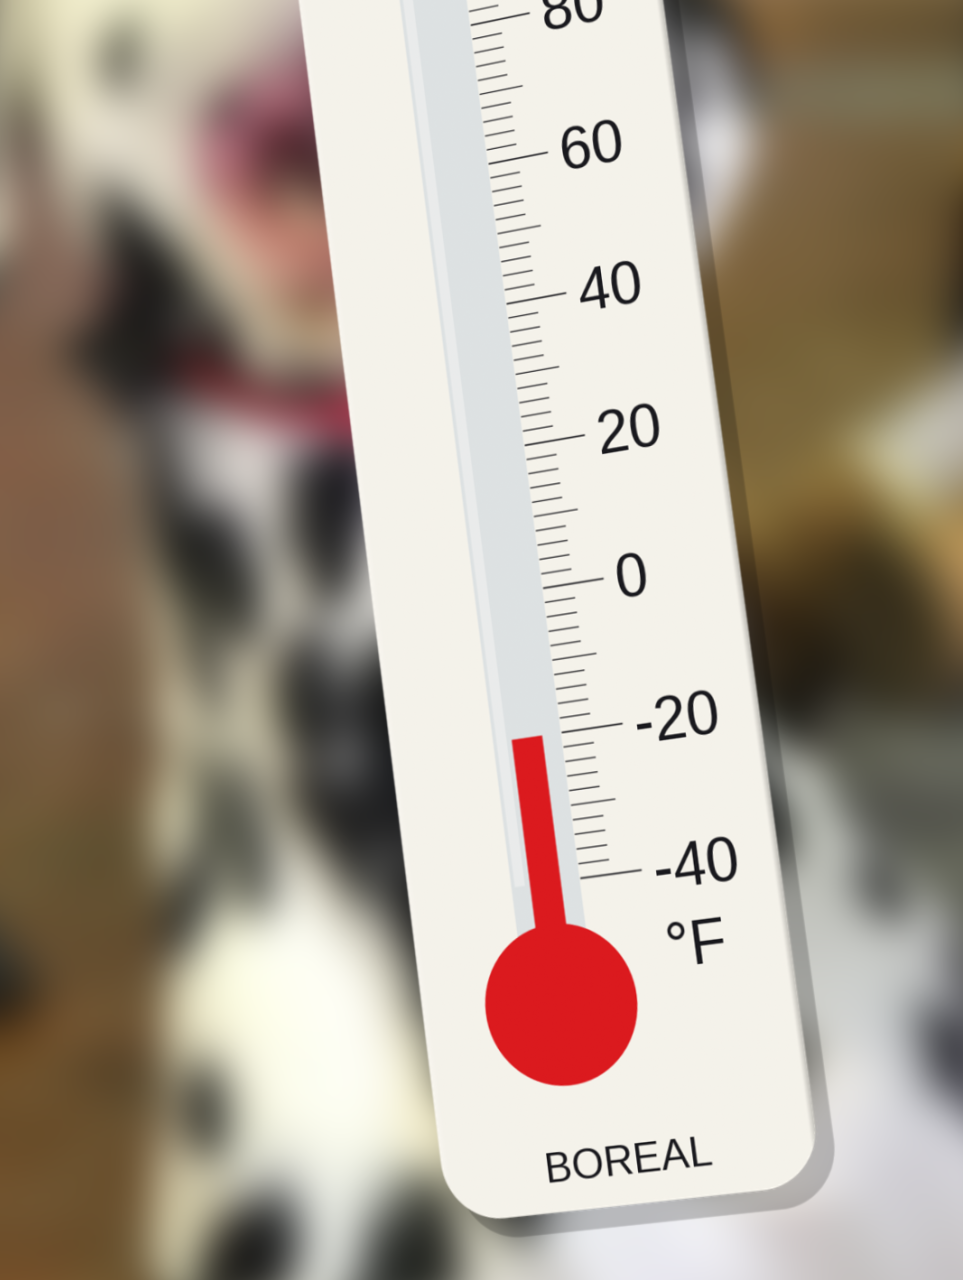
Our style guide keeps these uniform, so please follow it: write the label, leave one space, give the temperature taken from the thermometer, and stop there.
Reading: -20 °F
